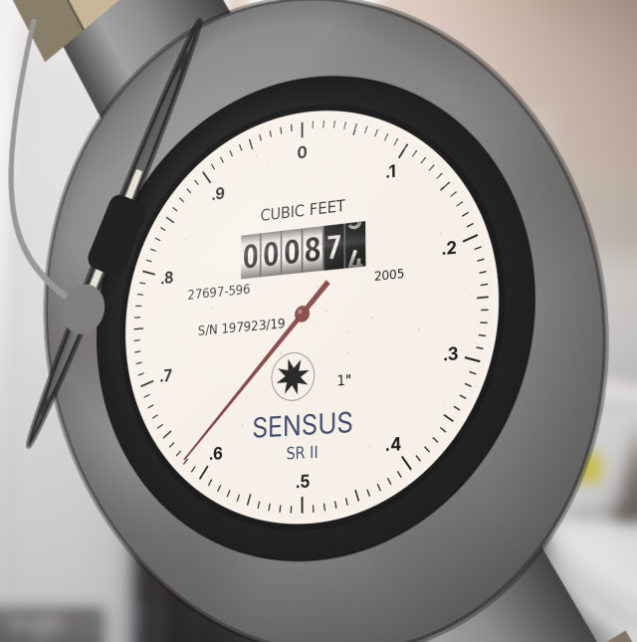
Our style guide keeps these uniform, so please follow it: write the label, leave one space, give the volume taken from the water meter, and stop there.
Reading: 873.62 ft³
